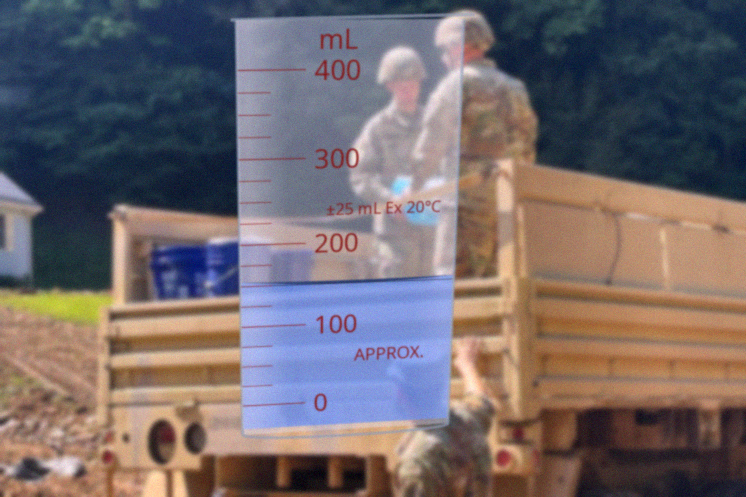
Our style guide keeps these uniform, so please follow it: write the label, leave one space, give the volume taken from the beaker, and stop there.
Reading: 150 mL
